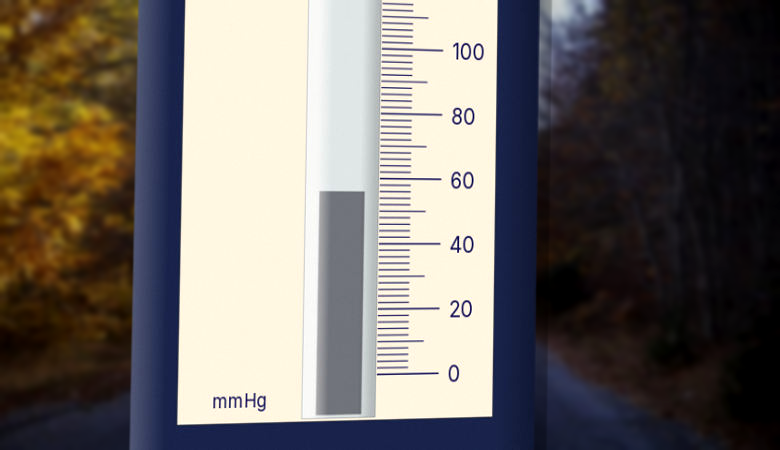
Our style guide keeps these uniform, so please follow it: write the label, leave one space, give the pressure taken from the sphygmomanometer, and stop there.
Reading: 56 mmHg
